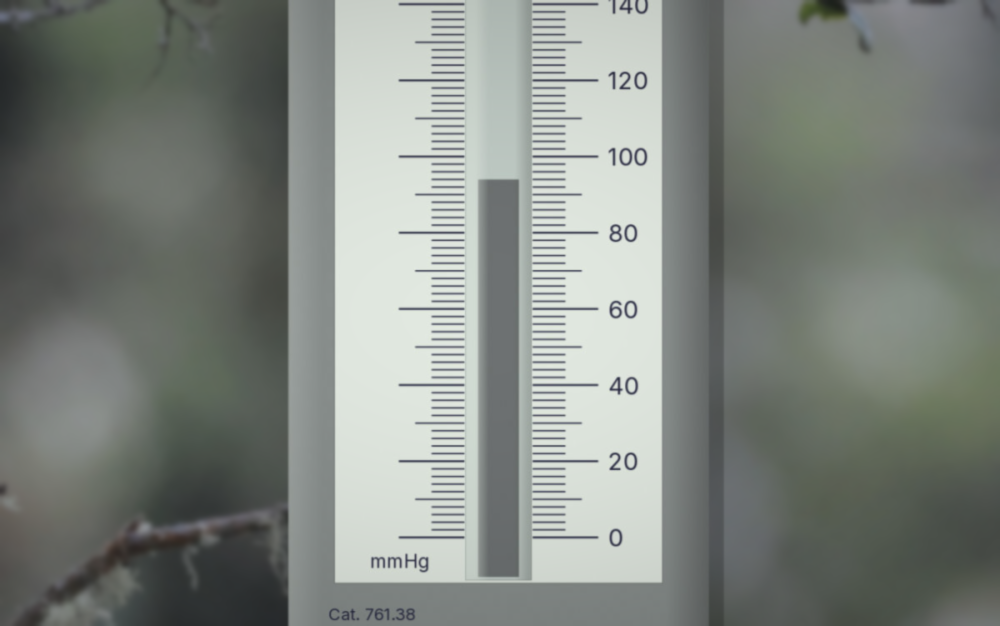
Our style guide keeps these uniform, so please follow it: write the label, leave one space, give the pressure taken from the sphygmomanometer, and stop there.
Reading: 94 mmHg
